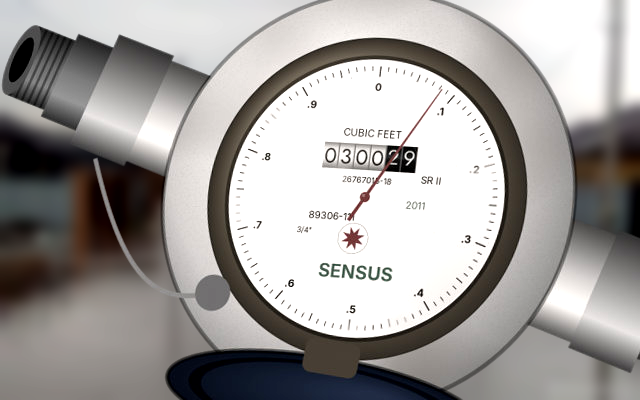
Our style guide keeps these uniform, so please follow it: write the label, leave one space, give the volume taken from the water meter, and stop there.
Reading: 30029.08 ft³
